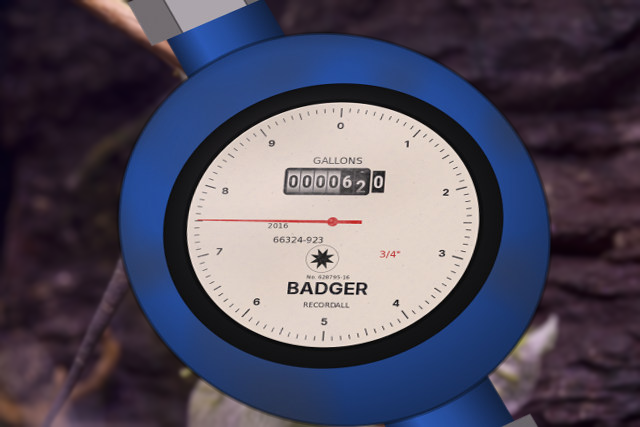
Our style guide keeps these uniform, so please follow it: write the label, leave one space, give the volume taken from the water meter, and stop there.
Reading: 617.5 gal
